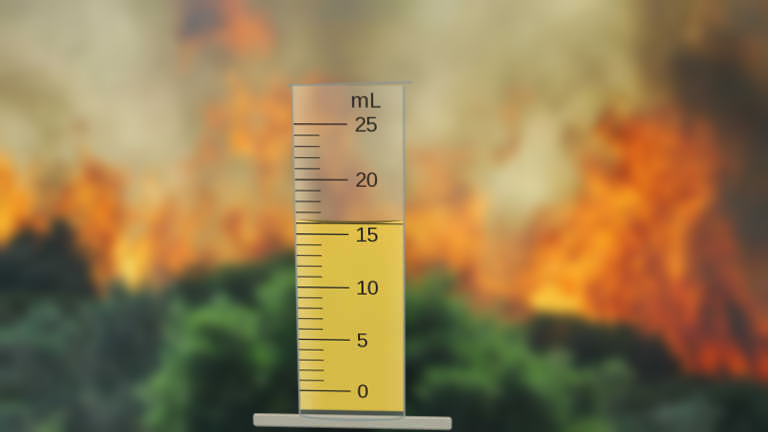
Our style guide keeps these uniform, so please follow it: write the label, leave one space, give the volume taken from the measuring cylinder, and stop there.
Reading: 16 mL
